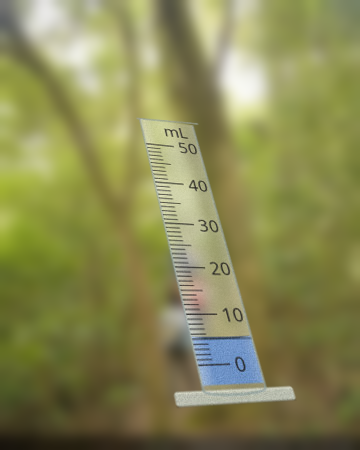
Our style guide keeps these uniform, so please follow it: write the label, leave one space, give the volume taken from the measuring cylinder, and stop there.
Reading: 5 mL
